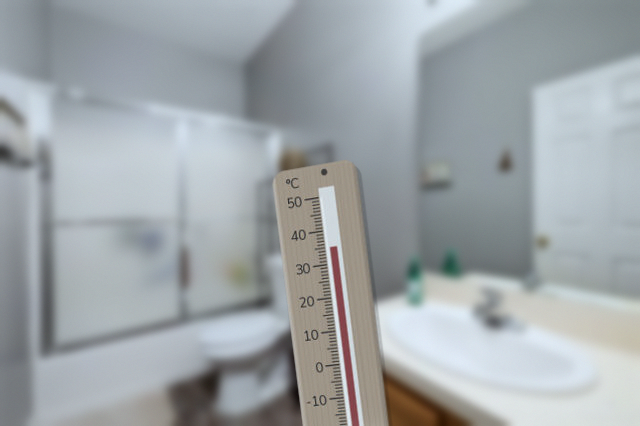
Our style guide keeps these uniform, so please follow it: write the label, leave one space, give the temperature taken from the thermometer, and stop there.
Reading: 35 °C
